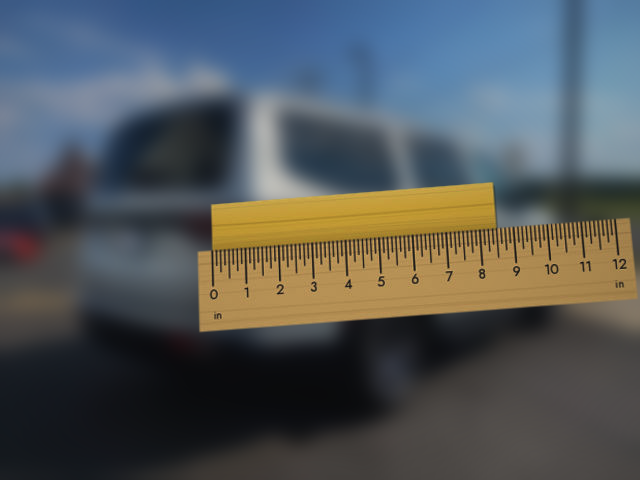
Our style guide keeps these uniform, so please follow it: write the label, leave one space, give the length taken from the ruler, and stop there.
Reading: 8.5 in
